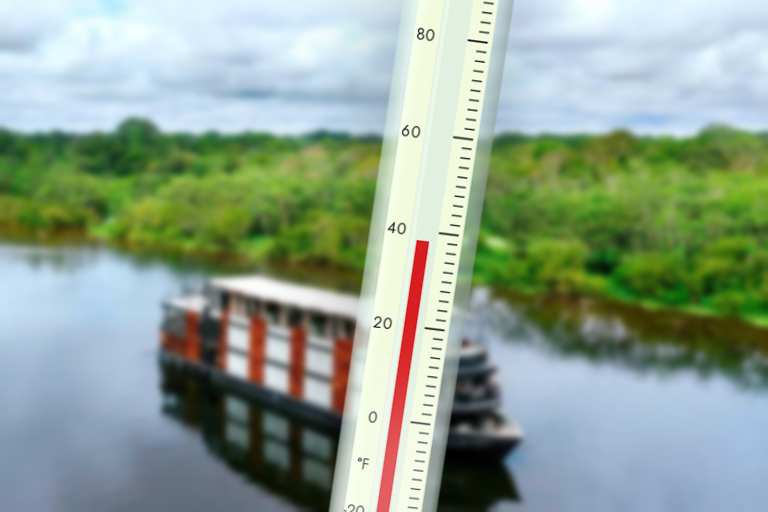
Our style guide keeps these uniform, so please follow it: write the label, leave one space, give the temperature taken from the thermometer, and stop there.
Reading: 38 °F
